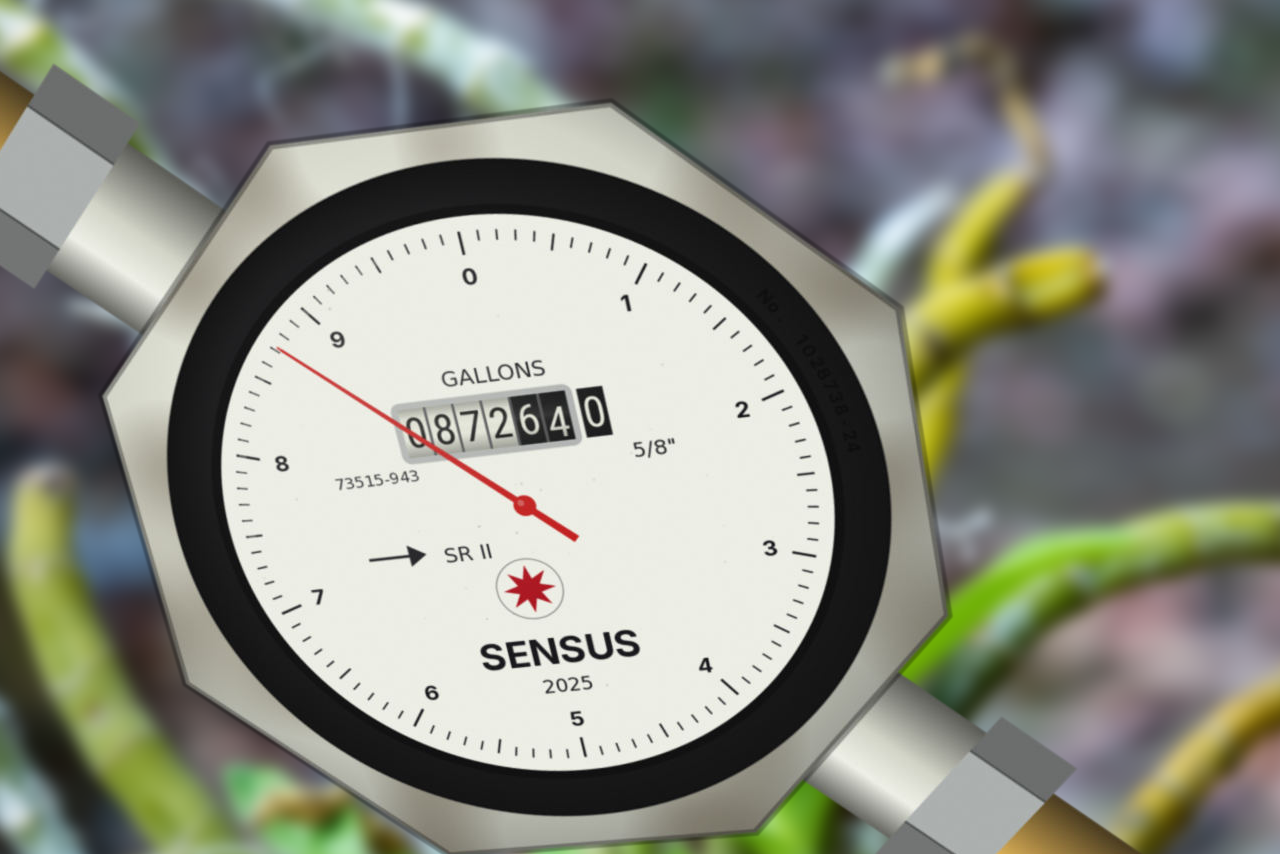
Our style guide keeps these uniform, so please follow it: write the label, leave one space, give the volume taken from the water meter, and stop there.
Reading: 872638.7 gal
